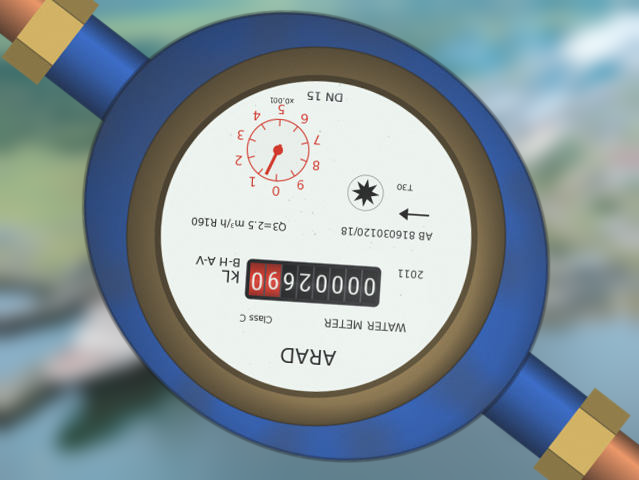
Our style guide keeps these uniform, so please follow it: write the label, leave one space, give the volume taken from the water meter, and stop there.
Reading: 26.900 kL
